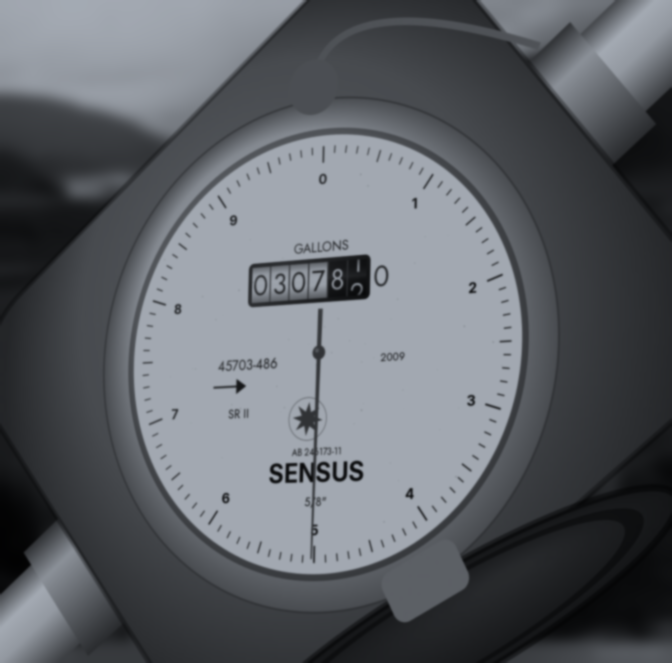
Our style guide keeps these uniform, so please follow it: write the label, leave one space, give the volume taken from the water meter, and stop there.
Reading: 307815.0 gal
